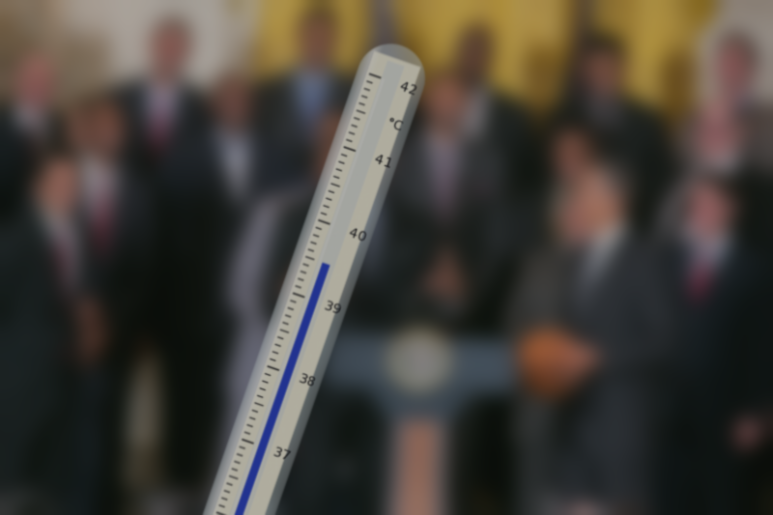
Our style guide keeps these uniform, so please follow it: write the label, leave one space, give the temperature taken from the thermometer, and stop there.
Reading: 39.5 °C
